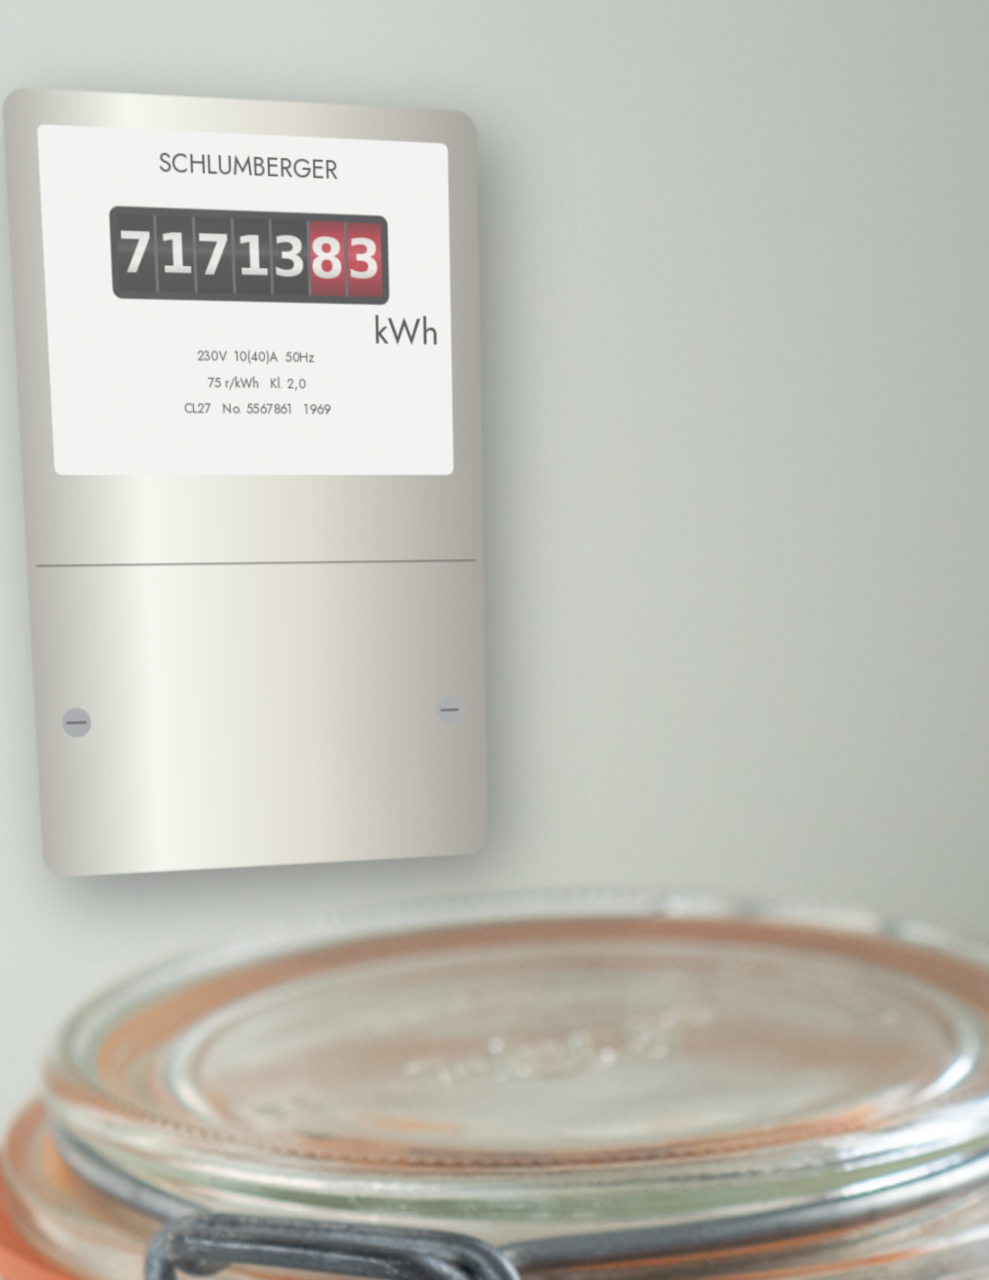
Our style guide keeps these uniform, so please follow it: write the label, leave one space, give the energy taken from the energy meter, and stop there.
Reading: 71713.83 kWh
